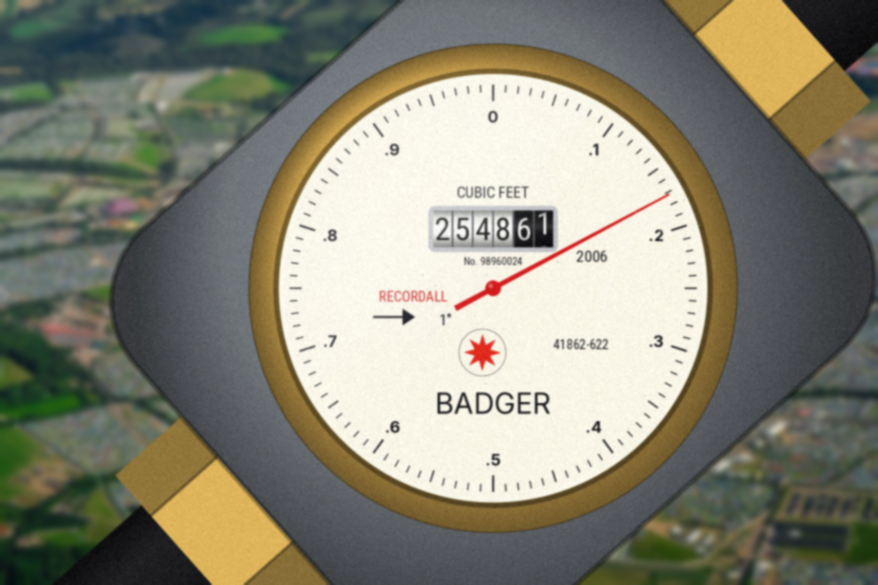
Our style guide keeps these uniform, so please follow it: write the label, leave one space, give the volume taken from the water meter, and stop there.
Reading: 254861.17 ft³
